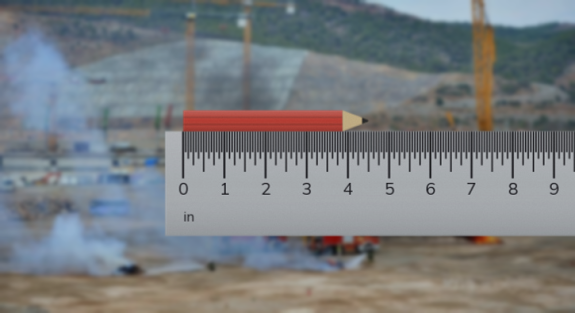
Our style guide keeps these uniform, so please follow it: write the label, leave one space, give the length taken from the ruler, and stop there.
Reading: 4.5 in
